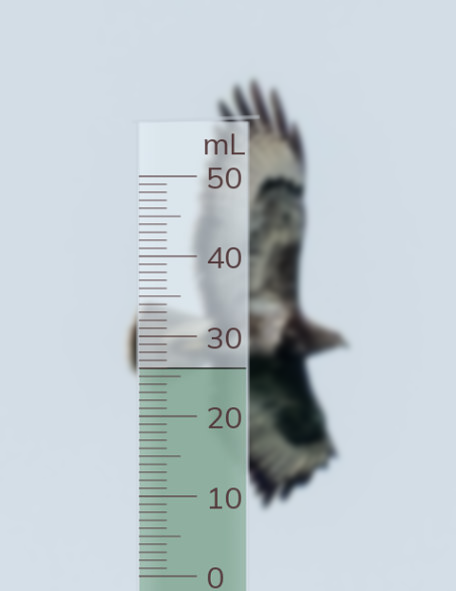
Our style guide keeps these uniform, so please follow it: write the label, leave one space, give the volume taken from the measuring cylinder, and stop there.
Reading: 26 mL
